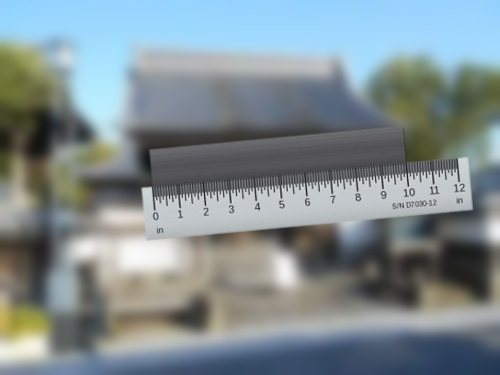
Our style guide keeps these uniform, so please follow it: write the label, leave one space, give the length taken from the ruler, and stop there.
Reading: 10 in
